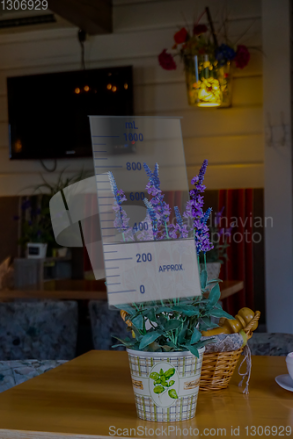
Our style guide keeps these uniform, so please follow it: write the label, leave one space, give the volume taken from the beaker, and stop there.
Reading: 300 mL
